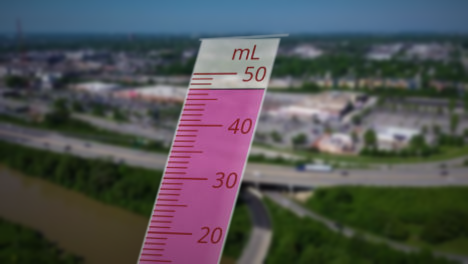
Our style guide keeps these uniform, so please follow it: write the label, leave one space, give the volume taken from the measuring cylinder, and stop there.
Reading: 47 mL
